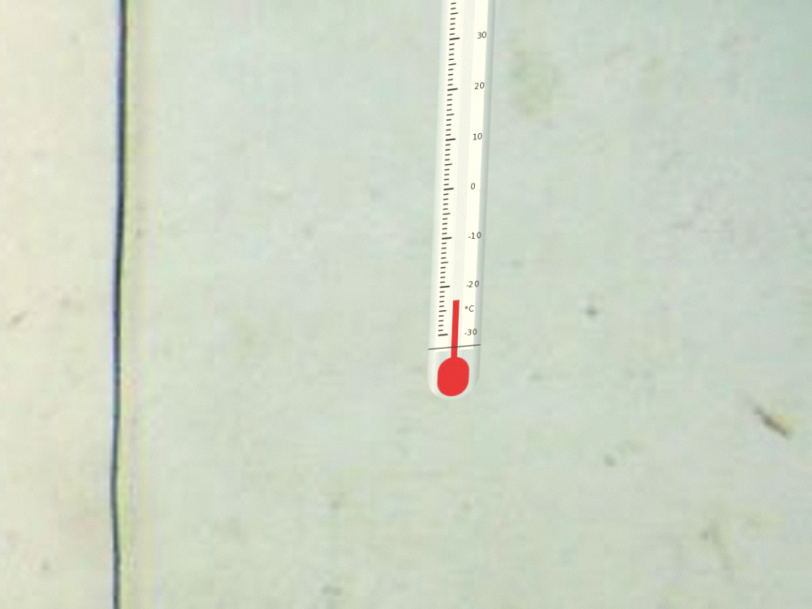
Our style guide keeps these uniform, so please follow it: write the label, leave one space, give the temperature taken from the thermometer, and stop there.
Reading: -23 °C
